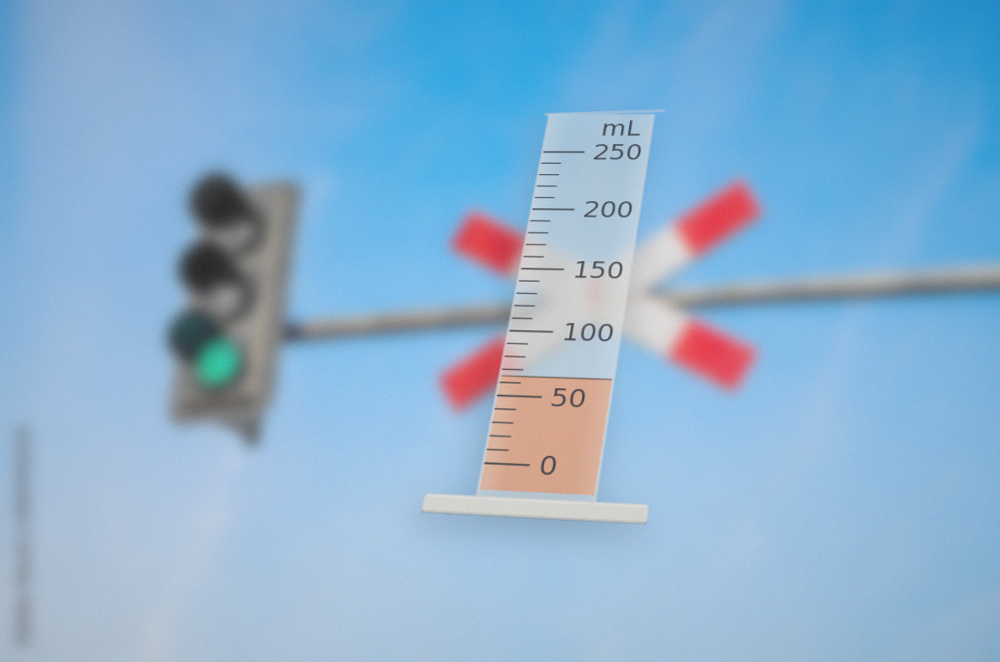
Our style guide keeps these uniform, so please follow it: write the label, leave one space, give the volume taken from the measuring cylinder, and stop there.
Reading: 65 mL
